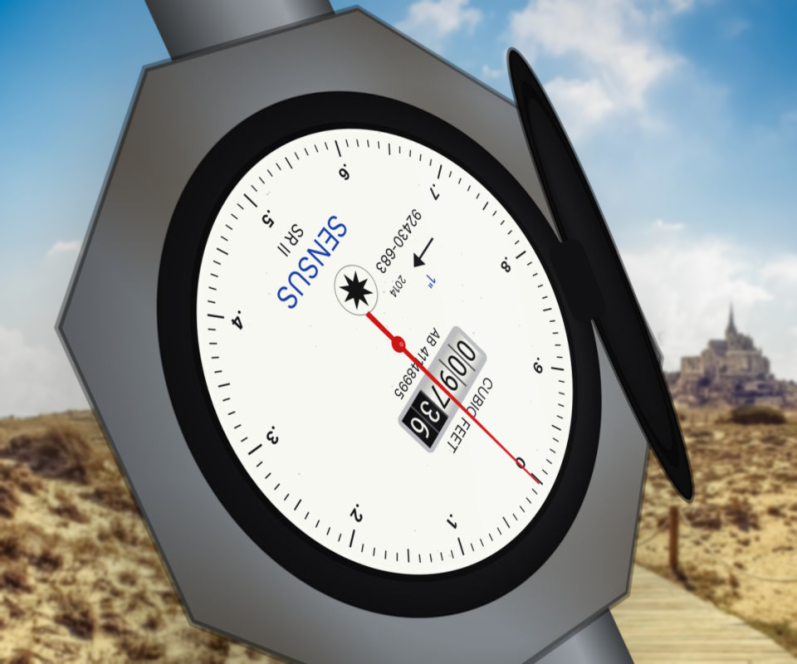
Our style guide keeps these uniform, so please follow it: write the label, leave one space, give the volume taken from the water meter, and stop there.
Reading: 9736.00 ft³
